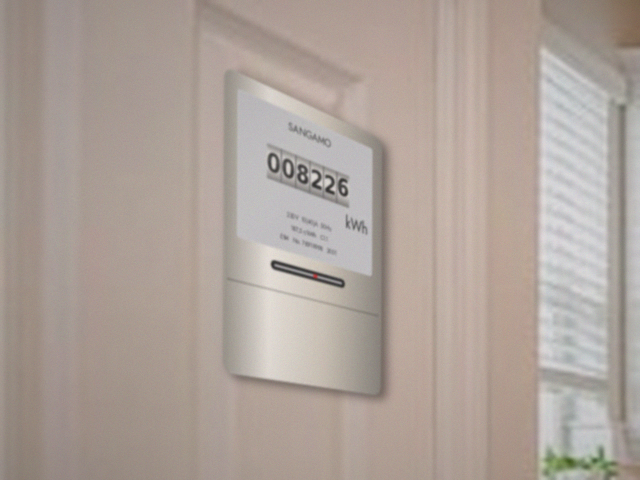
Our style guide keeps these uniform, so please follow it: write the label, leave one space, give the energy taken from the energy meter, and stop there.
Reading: 8226 kWh
